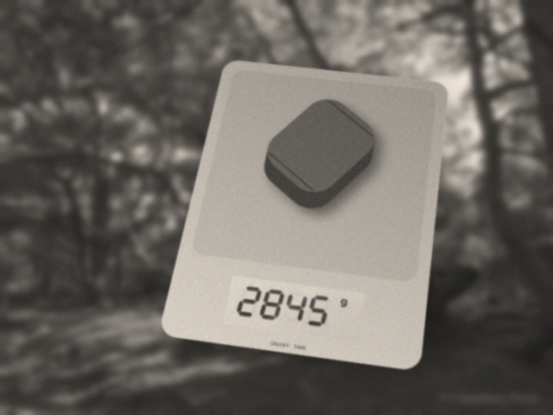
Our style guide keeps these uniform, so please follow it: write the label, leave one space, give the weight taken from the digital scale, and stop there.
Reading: 2845 g
